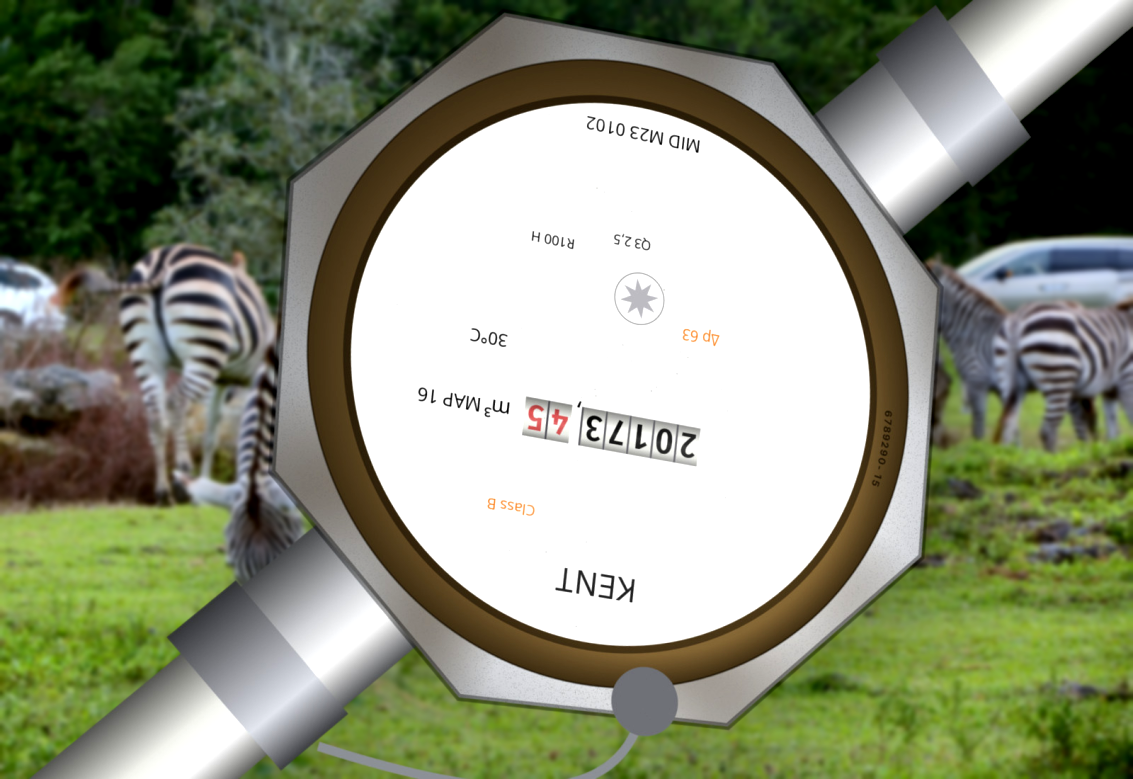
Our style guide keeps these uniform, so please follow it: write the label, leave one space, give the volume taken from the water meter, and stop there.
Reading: 20173.45 m³
